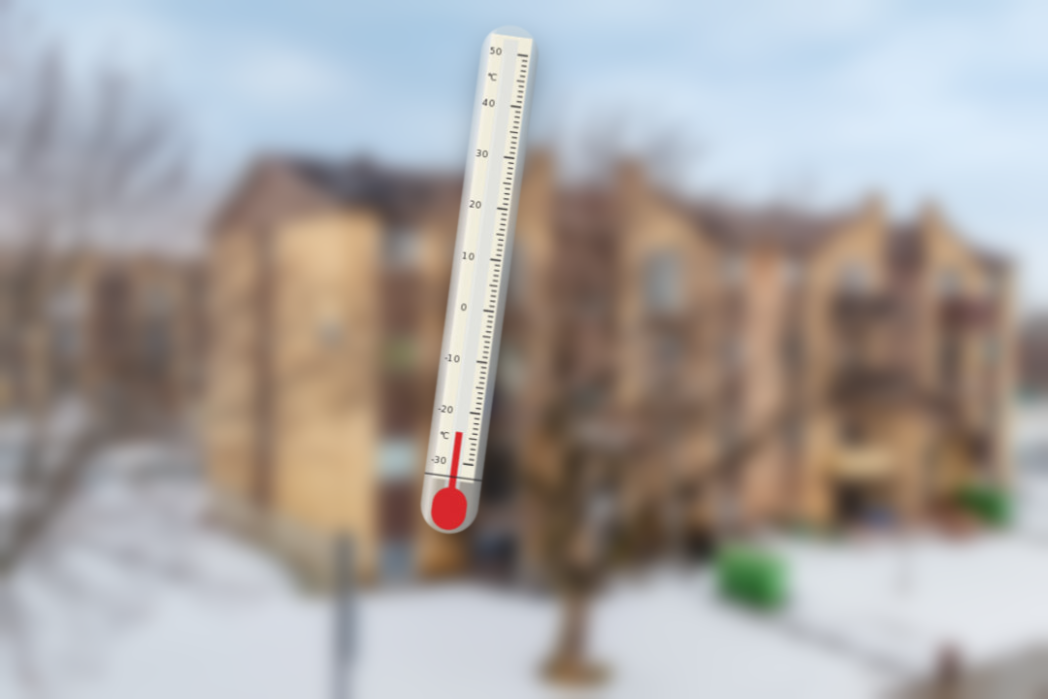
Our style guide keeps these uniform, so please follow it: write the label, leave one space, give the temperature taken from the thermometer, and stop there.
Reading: -24 °C
